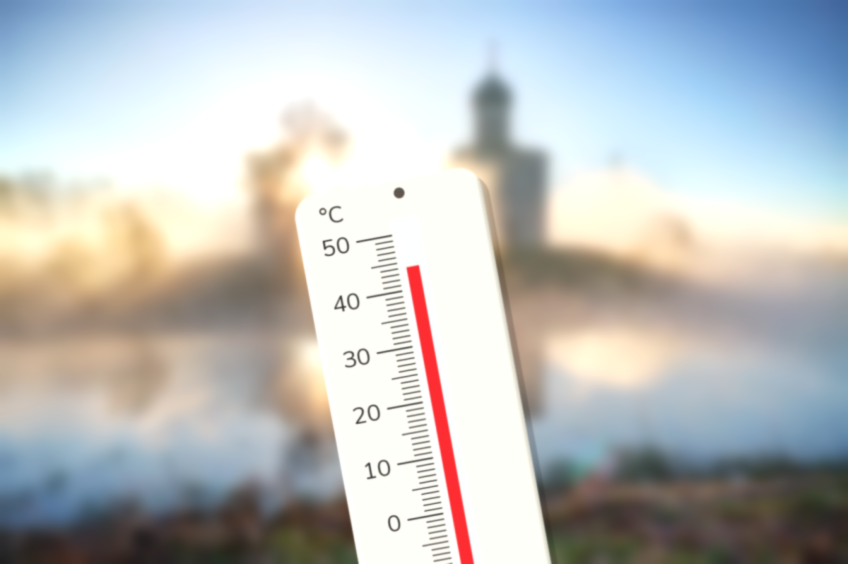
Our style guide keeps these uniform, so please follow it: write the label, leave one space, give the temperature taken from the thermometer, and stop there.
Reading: 44 °C
